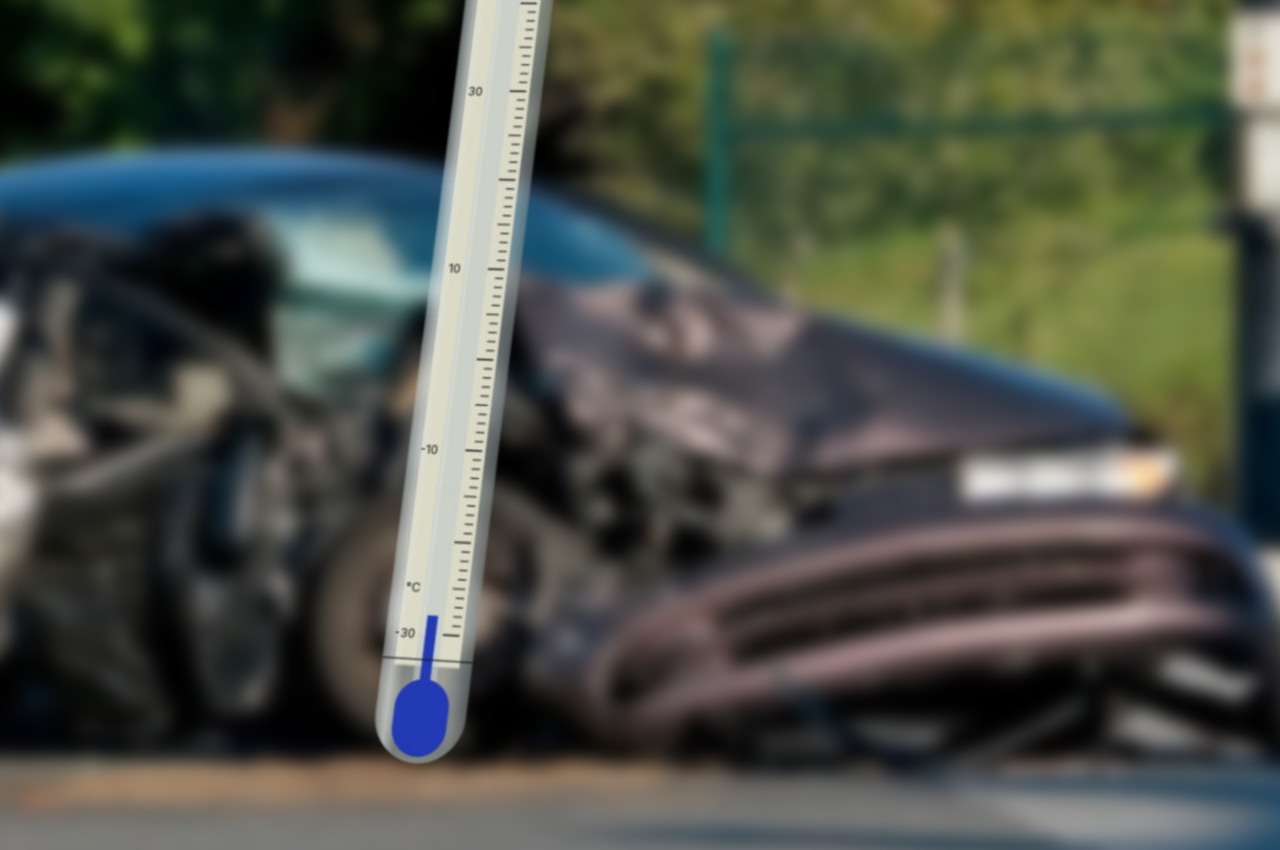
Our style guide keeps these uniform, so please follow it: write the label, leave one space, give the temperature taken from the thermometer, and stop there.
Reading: -28 °C
